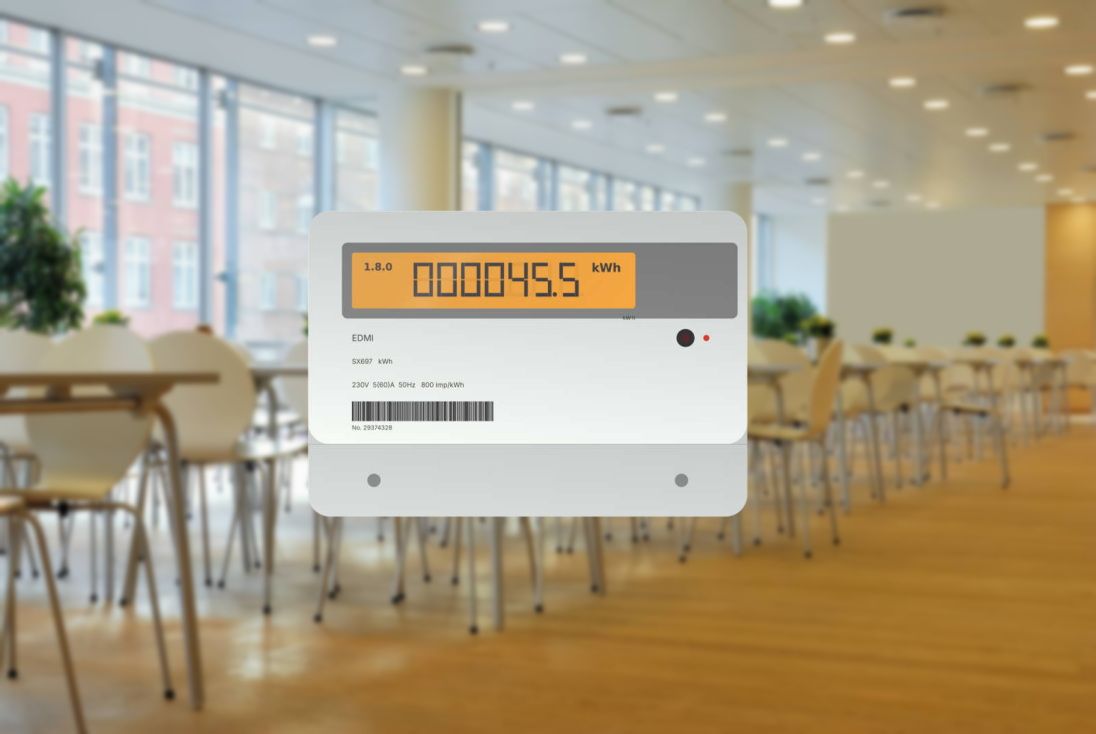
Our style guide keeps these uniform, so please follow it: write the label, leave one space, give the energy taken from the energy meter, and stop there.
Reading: 45.5 kWh
